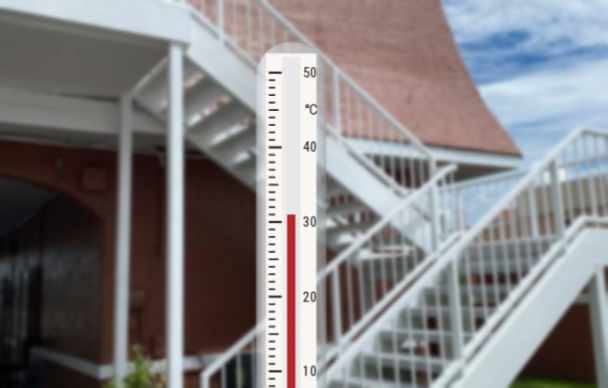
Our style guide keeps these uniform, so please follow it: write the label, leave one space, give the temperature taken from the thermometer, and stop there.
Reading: 31 °C
